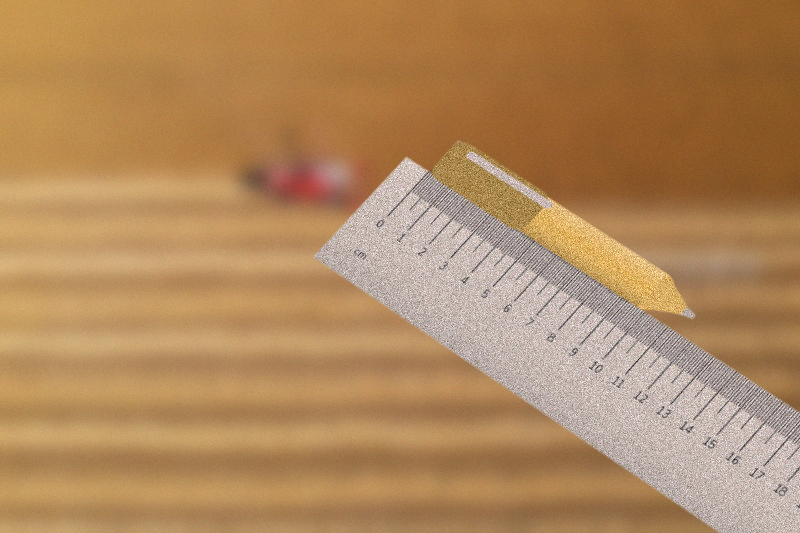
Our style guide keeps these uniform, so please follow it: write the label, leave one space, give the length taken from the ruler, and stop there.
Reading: 11.5 cm
